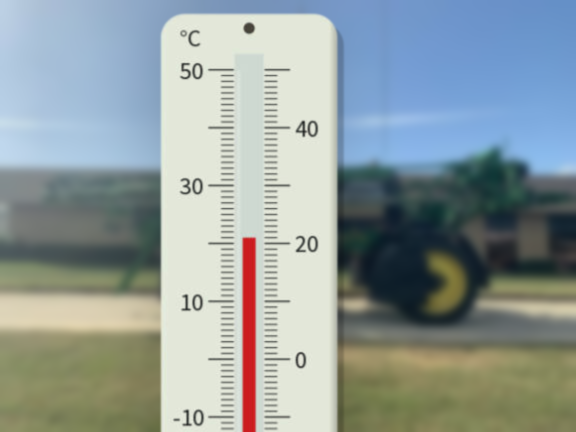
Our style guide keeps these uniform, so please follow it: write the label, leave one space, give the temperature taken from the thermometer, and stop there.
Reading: 21 °C
